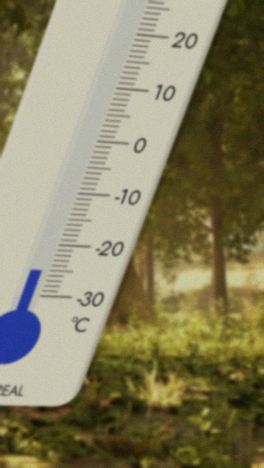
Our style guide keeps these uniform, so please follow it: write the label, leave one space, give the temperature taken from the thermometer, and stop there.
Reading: -25 °C
